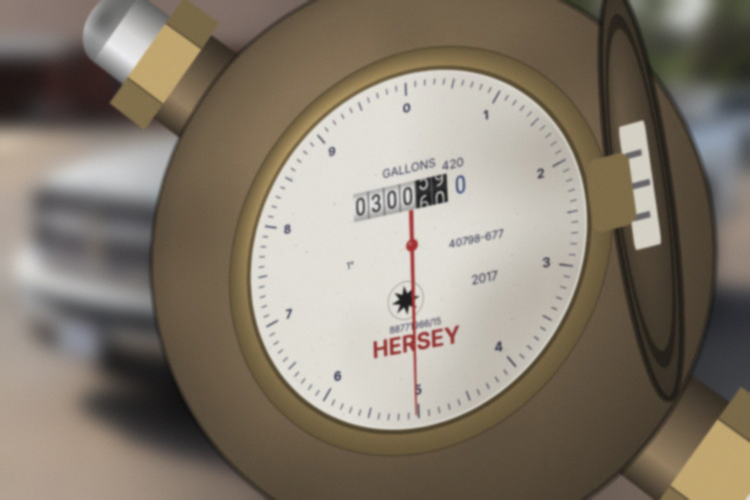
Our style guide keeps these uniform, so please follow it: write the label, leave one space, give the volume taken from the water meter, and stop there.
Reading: 300595.0 gal
